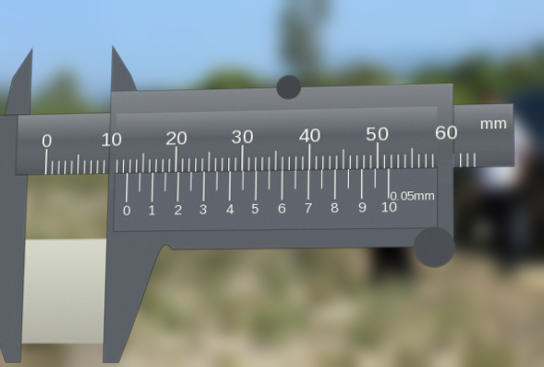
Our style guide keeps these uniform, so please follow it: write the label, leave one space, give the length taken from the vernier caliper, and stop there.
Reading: 12.6 mm
